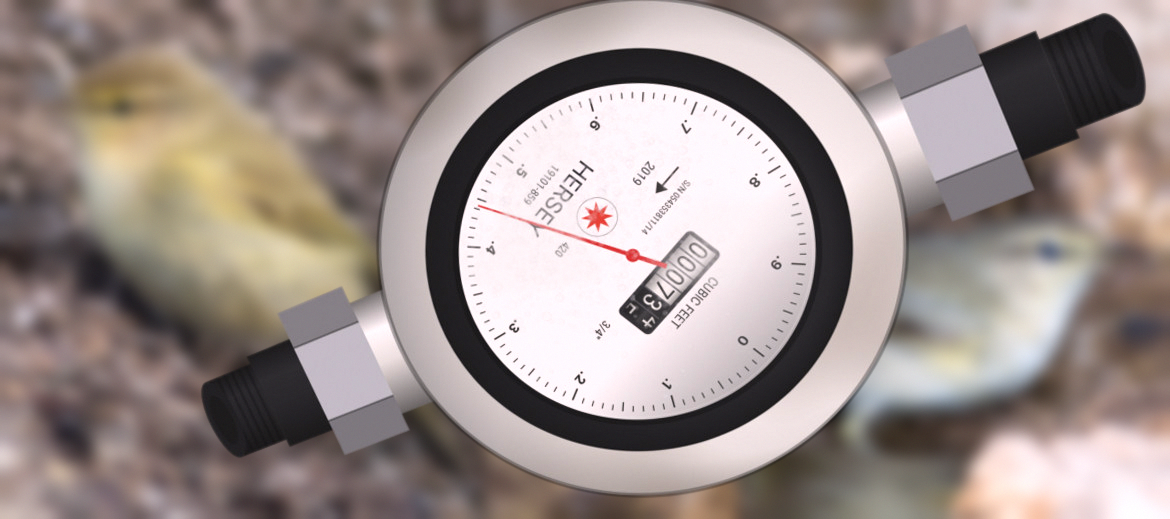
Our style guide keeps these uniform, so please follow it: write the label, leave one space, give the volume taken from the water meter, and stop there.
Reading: 734.44 ft³
